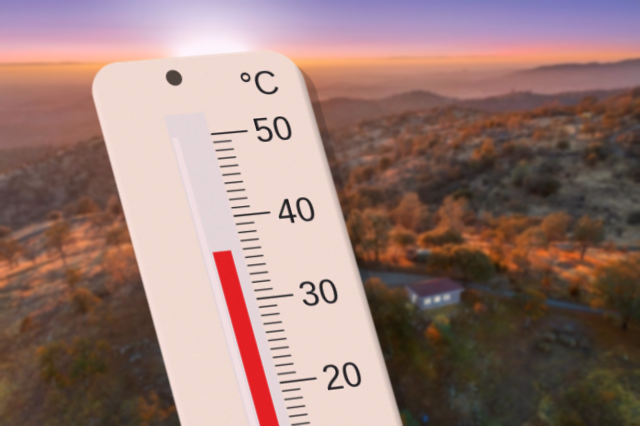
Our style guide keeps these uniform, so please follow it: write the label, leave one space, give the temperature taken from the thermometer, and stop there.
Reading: 36 °C
